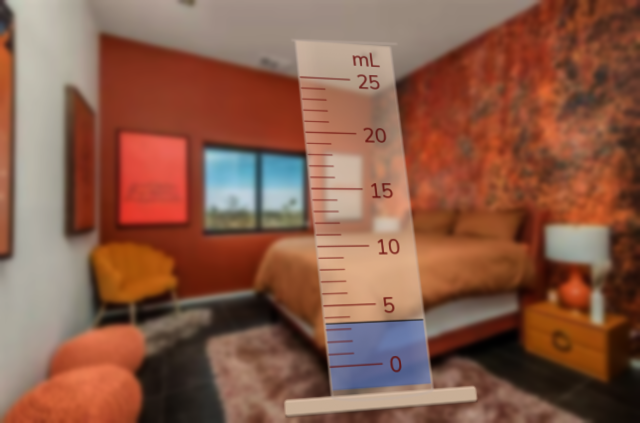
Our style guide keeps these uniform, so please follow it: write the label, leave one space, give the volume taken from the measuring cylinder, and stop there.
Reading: 3.5 mL
